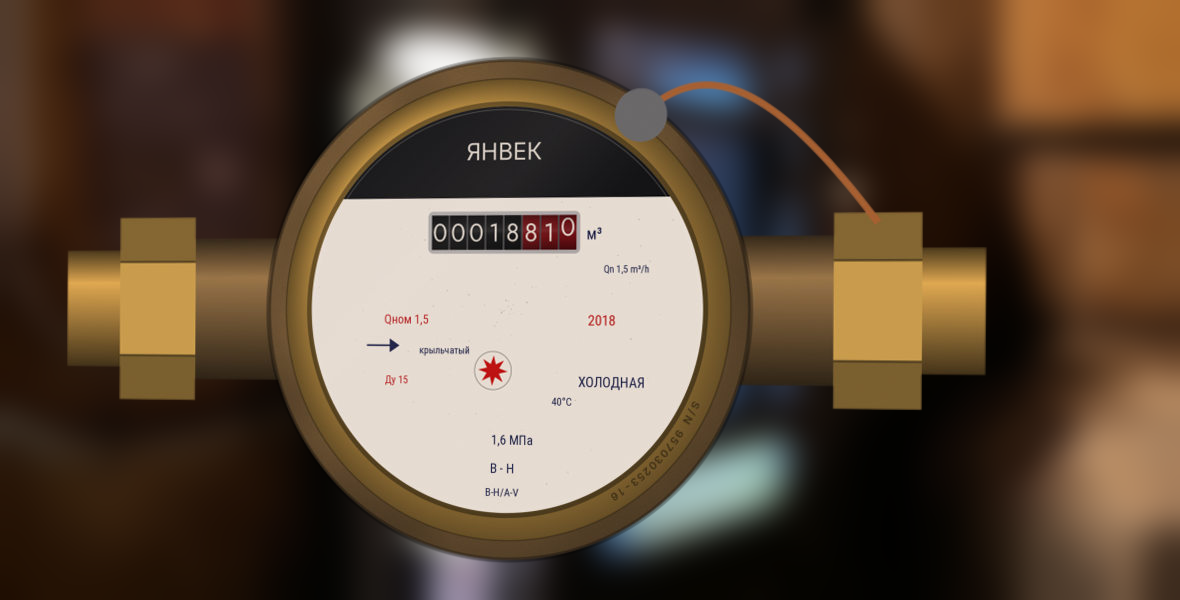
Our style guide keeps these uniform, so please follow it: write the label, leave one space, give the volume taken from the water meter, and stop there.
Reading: 18.810 m³
